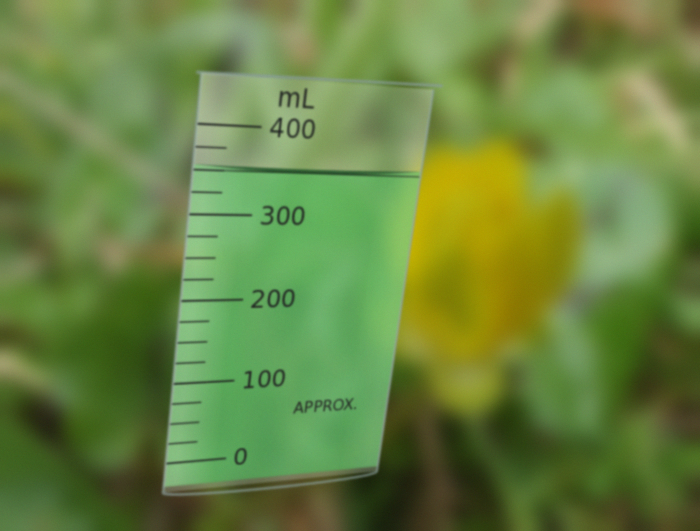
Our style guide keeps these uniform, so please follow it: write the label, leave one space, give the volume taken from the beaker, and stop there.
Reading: 350 mL
